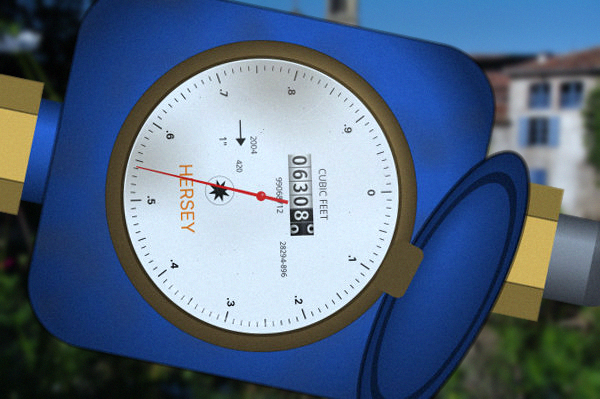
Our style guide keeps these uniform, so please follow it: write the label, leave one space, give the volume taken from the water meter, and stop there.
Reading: 63088.54 ft³
